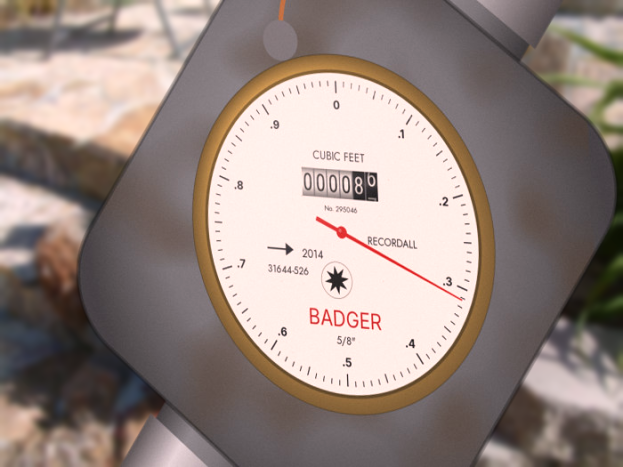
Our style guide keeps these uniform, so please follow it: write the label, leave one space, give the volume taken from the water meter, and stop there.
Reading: 86.31 ft³
